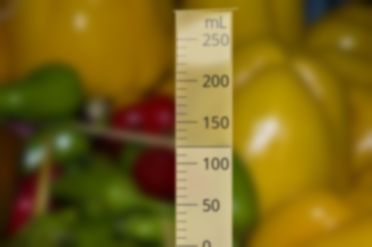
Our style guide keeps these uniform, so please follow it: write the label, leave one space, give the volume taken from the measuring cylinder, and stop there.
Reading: 120 mL
